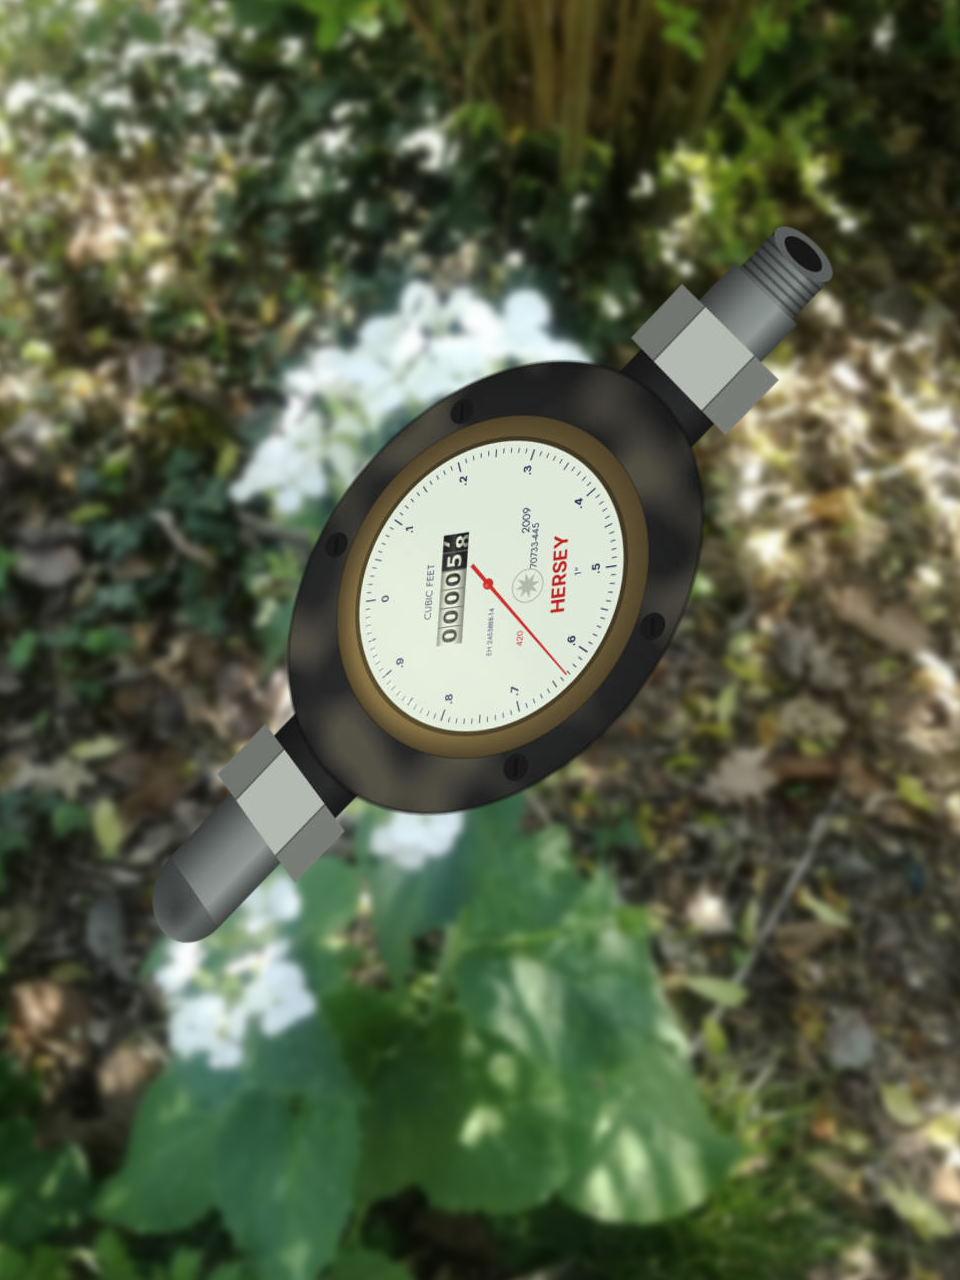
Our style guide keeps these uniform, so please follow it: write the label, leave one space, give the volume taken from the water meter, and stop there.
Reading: 57.63 ft³
